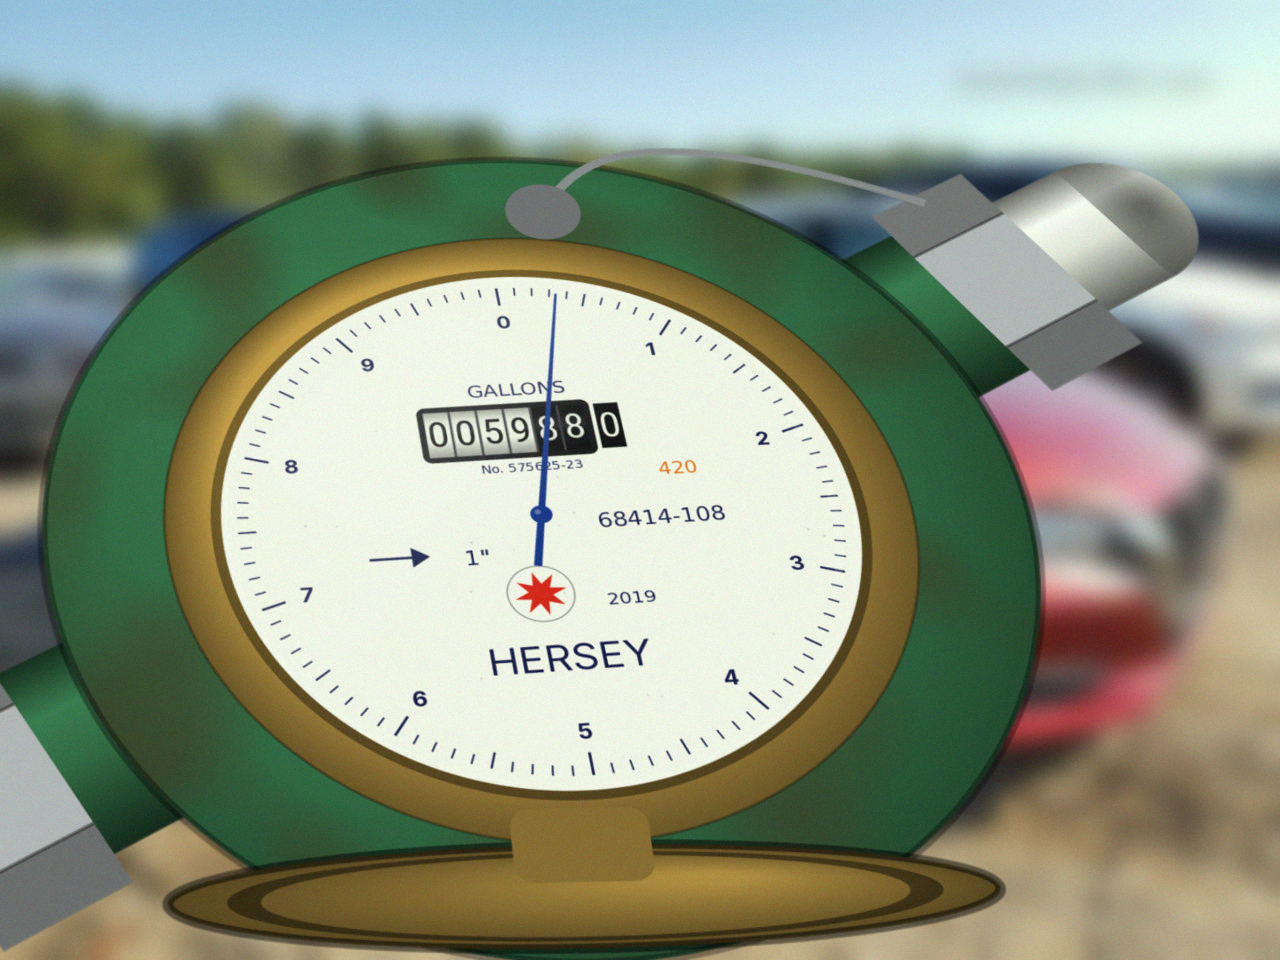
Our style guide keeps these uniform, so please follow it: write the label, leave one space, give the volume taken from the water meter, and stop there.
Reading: 59880.3 gal
